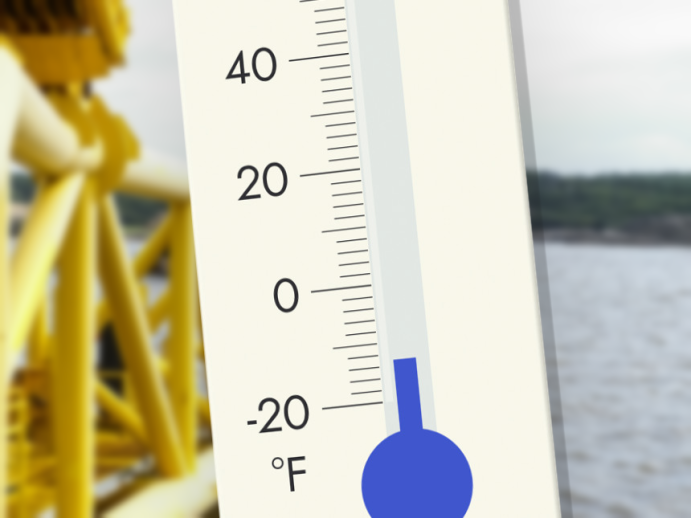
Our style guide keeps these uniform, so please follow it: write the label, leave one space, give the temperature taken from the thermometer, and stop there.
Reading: -13 °F
